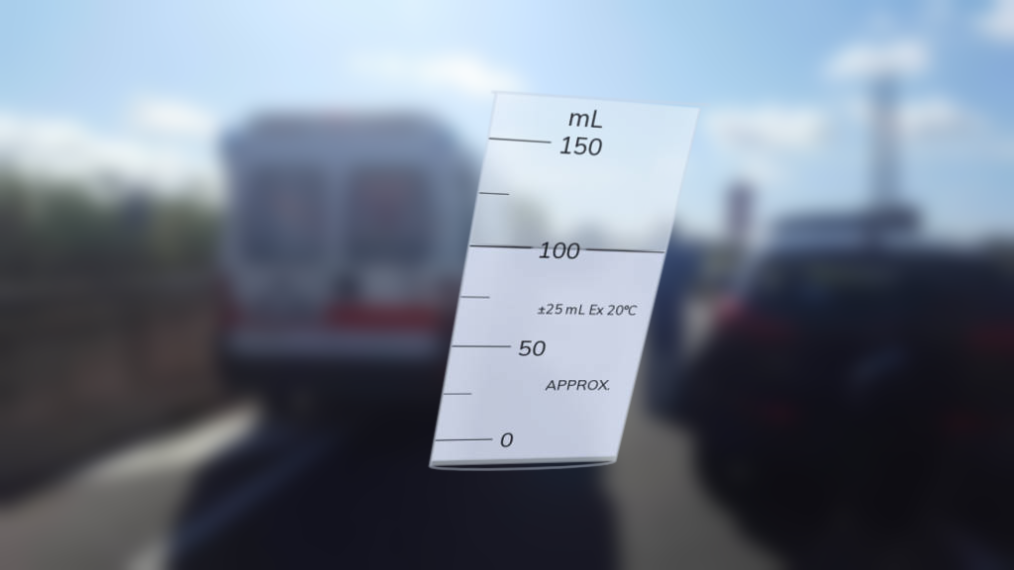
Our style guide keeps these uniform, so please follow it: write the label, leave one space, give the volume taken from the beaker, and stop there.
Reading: 100 mL
